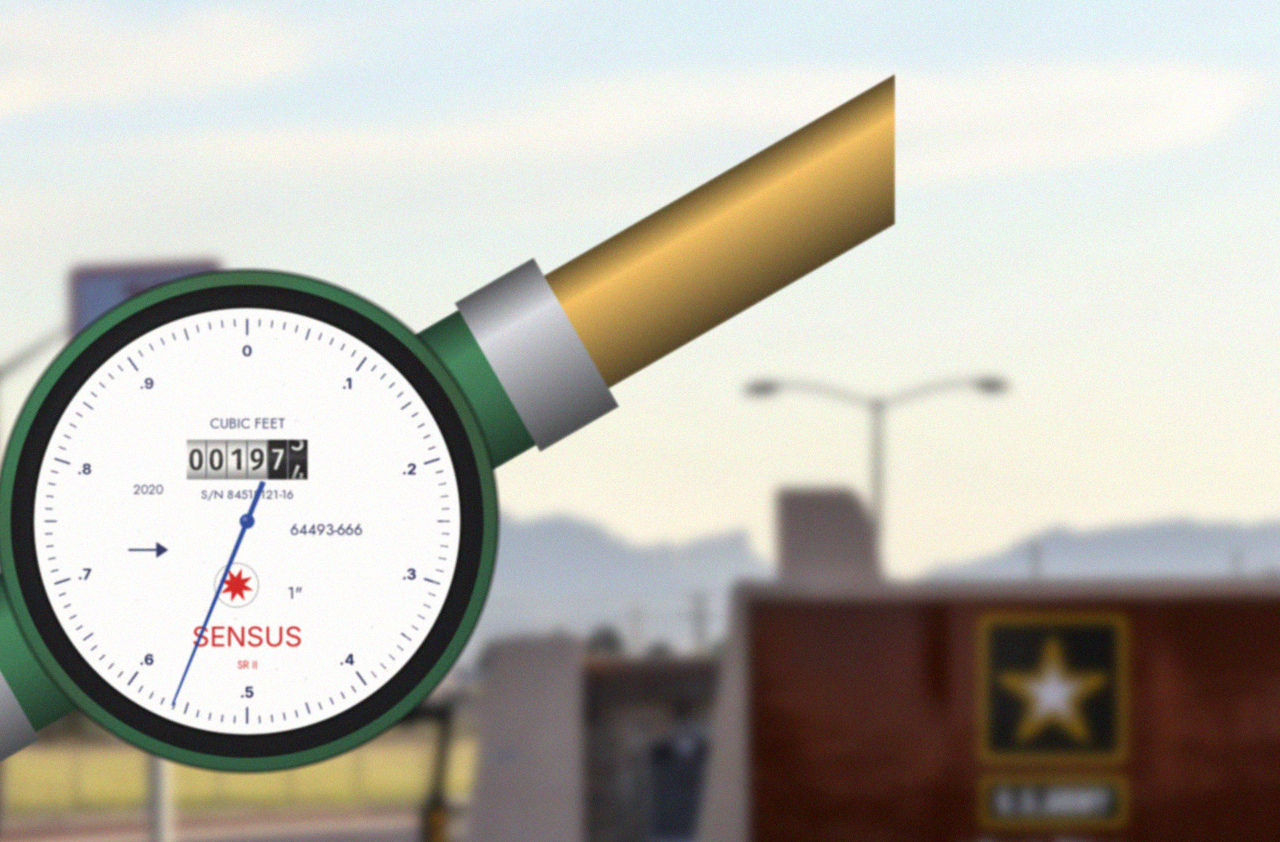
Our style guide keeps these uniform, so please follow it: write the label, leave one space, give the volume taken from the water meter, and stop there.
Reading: 1973.56 ft³
